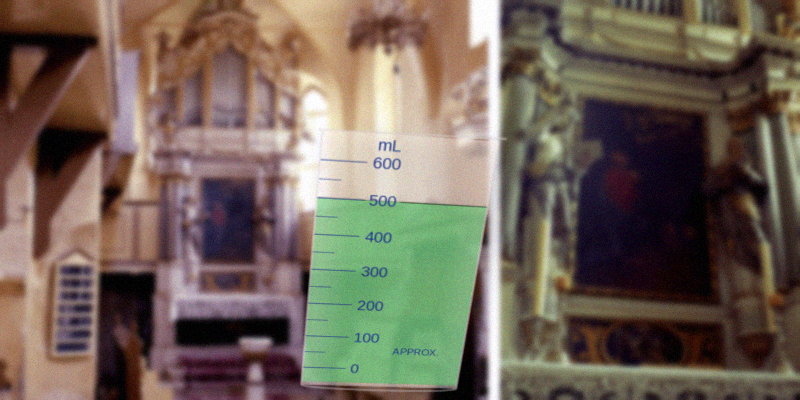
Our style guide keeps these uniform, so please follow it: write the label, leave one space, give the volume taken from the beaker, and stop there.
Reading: 500 mL
